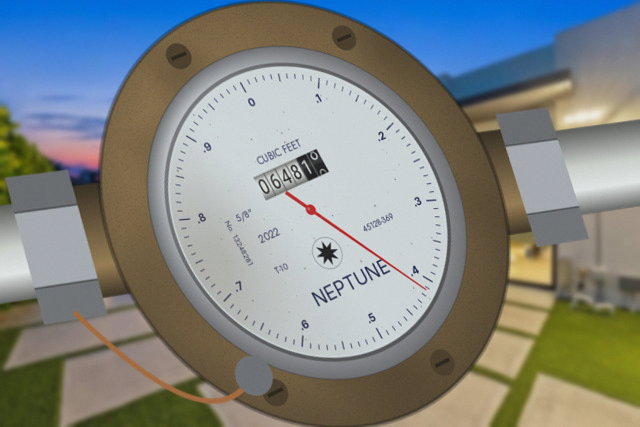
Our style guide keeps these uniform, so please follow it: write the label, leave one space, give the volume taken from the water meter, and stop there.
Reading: 64818.41 ft³
